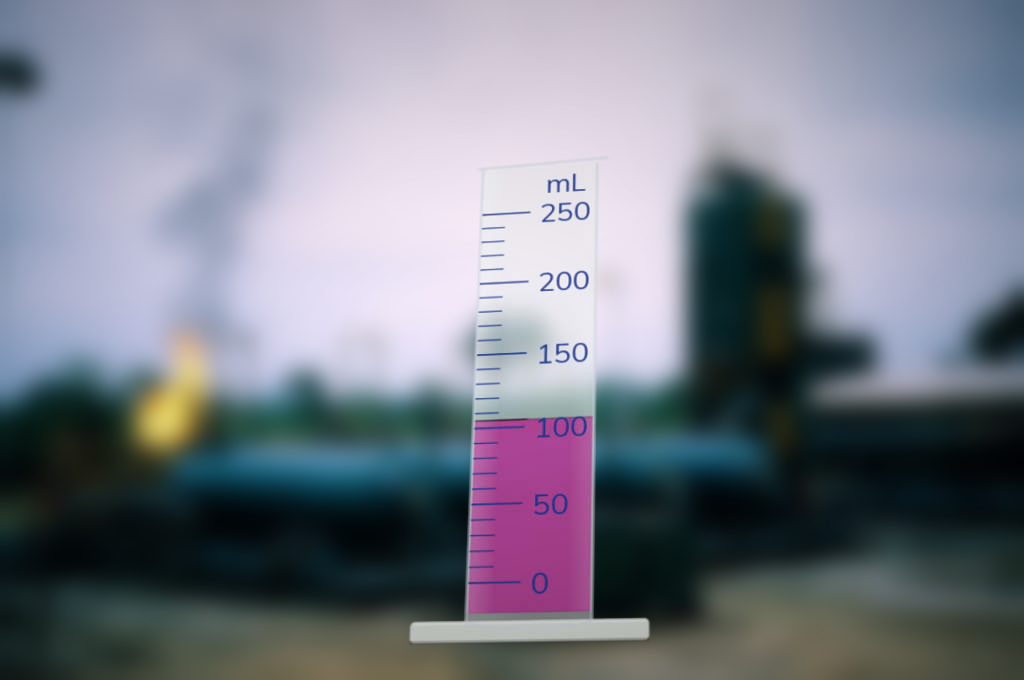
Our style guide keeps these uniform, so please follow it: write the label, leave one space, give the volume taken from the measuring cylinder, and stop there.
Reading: 105 mL
